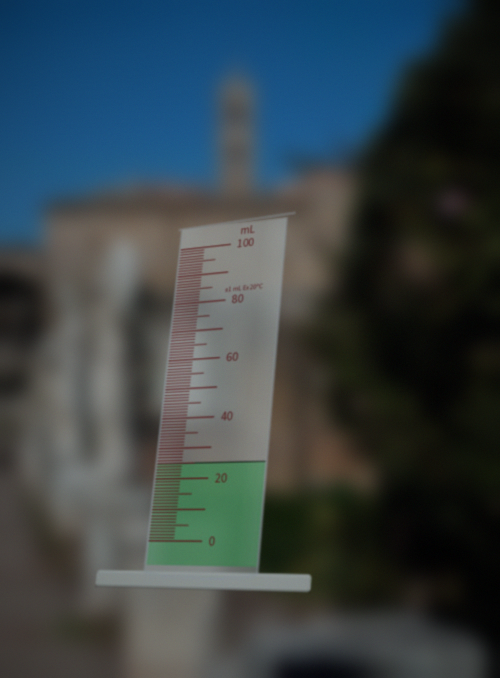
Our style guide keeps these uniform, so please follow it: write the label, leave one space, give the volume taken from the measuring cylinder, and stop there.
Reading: 25 mL
